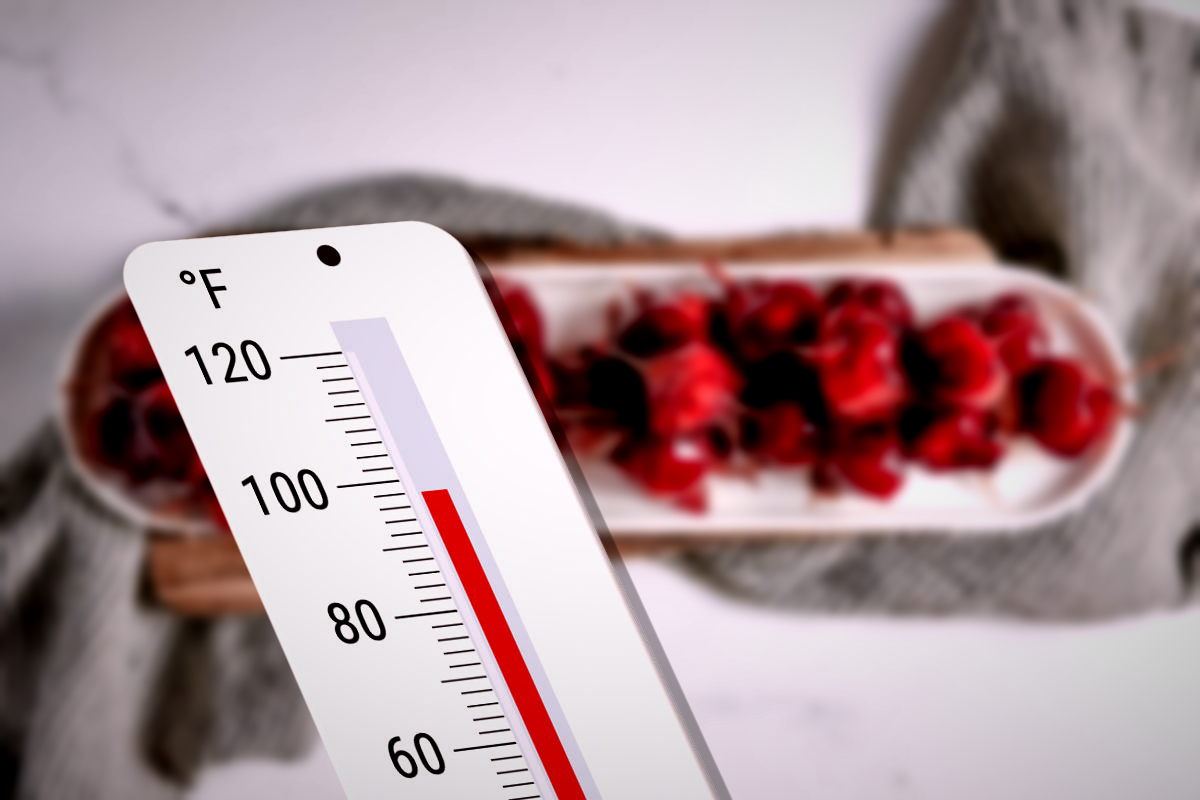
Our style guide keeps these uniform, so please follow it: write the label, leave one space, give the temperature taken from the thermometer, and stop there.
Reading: 98 °F
